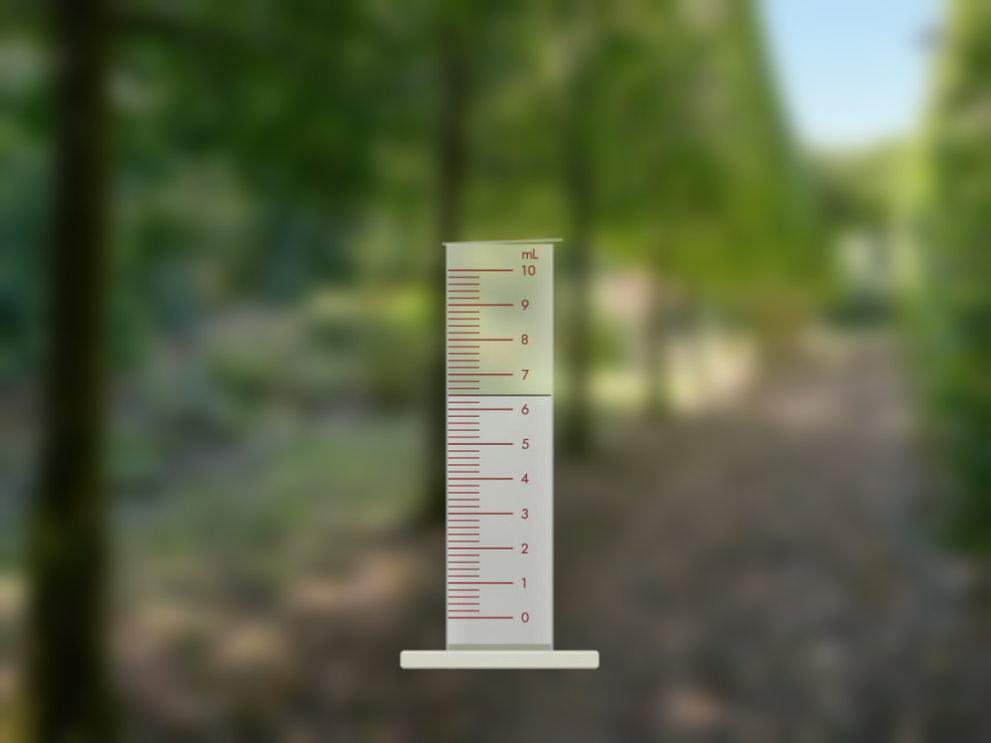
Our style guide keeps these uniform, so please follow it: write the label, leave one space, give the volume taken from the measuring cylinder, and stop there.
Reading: 6.4 mL
